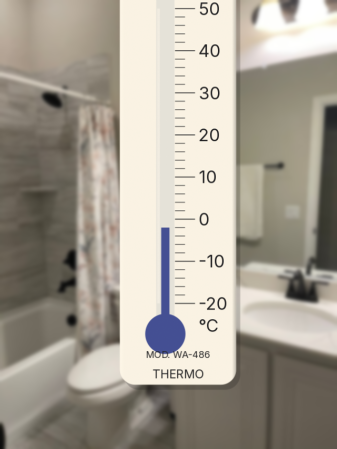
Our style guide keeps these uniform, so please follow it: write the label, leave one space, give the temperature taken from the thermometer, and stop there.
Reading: -2 °C
